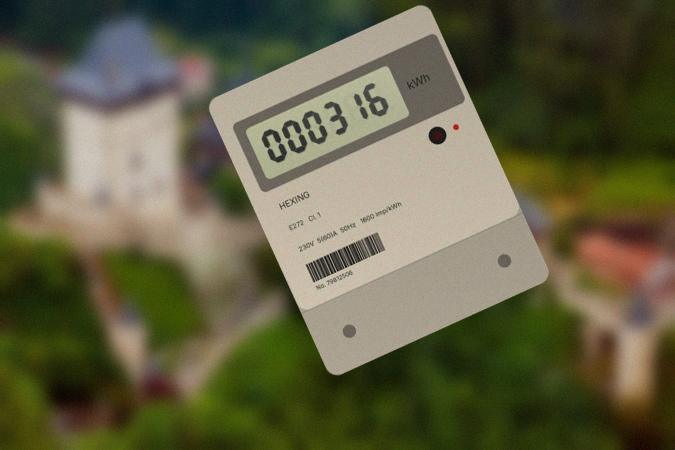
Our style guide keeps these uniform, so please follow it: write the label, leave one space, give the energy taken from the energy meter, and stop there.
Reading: 316 kWh
